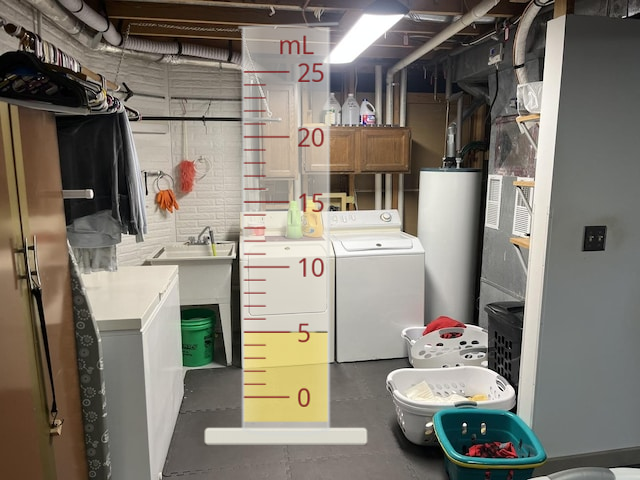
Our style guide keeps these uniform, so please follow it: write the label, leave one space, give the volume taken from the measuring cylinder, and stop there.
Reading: 5 mL
